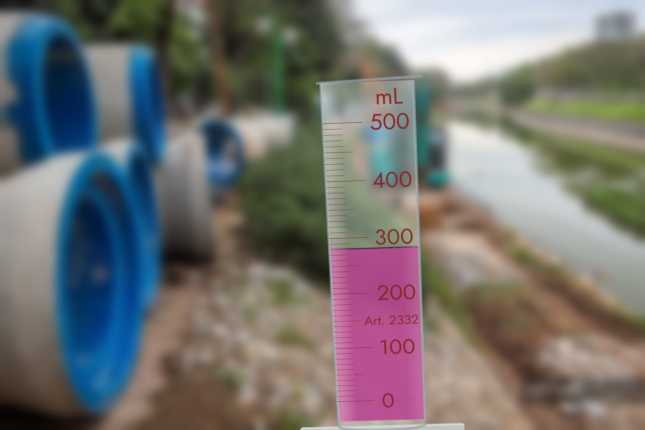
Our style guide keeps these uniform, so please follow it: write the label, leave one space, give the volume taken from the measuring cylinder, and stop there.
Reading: 280 mL
